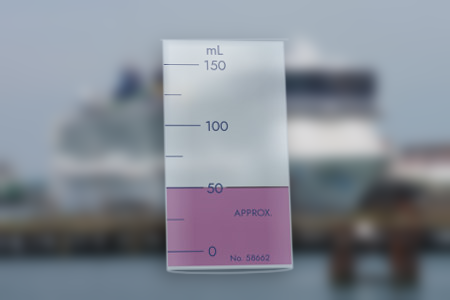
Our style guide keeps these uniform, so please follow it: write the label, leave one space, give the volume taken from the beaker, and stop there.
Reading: 50 mL
